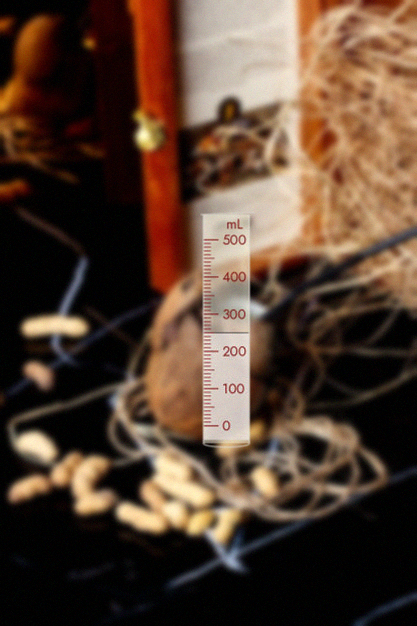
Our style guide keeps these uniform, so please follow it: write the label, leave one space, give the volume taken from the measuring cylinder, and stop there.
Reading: 250 mL
